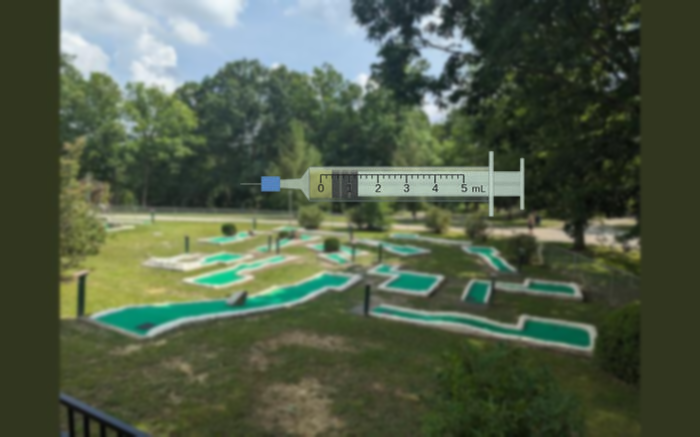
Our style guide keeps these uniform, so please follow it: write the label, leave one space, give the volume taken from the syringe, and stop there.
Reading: 0.4 mL
